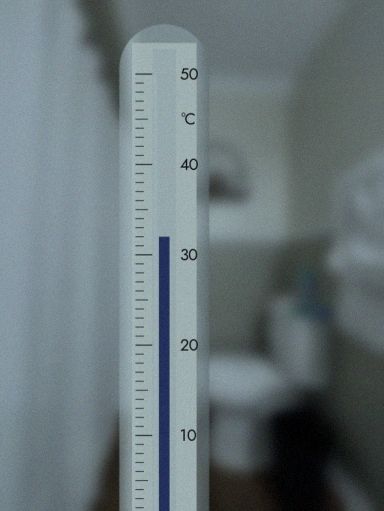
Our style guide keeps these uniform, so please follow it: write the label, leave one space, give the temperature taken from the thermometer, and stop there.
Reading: 32 °C
